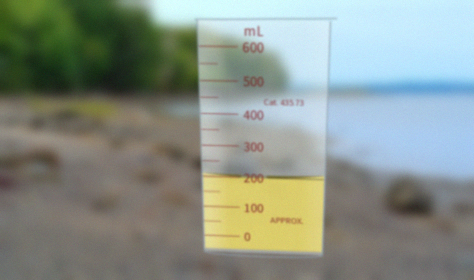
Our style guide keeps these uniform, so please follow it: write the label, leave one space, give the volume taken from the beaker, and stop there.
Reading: 200 mL
